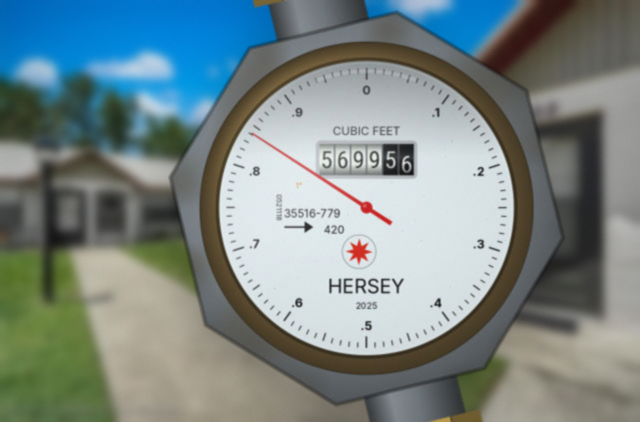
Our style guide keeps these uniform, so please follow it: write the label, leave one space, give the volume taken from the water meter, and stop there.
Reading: 569955.84 ft³
